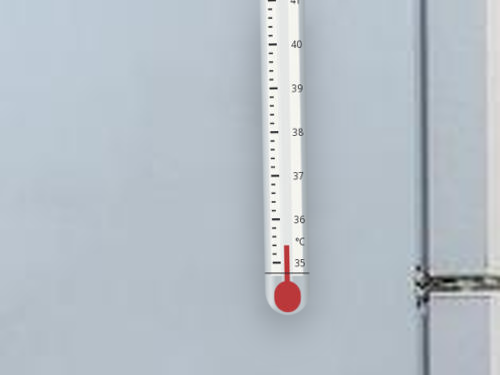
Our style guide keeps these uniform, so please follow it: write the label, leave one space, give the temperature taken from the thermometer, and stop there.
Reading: 35.4 °C
